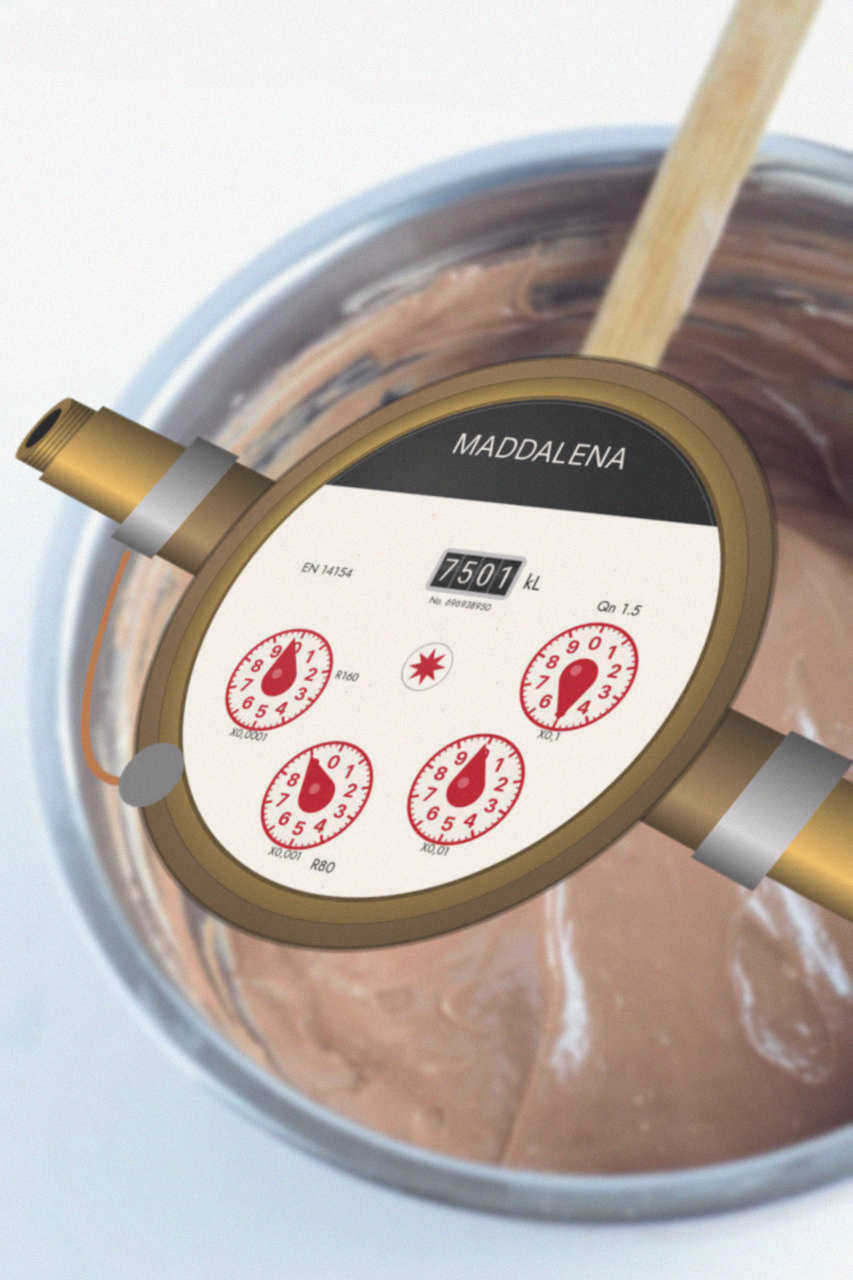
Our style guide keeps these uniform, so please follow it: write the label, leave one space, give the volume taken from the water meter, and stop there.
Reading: 7501.4989 kL
